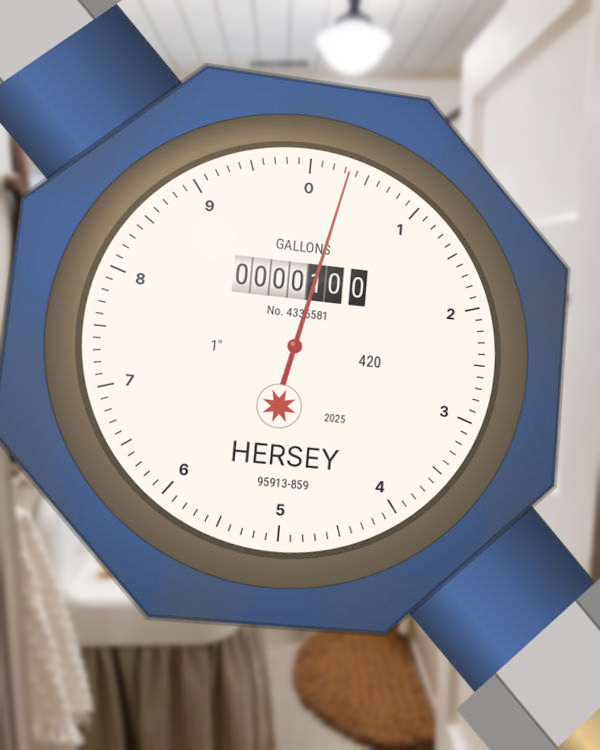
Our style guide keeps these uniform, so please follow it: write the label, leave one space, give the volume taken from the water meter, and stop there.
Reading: 100.3 gal
